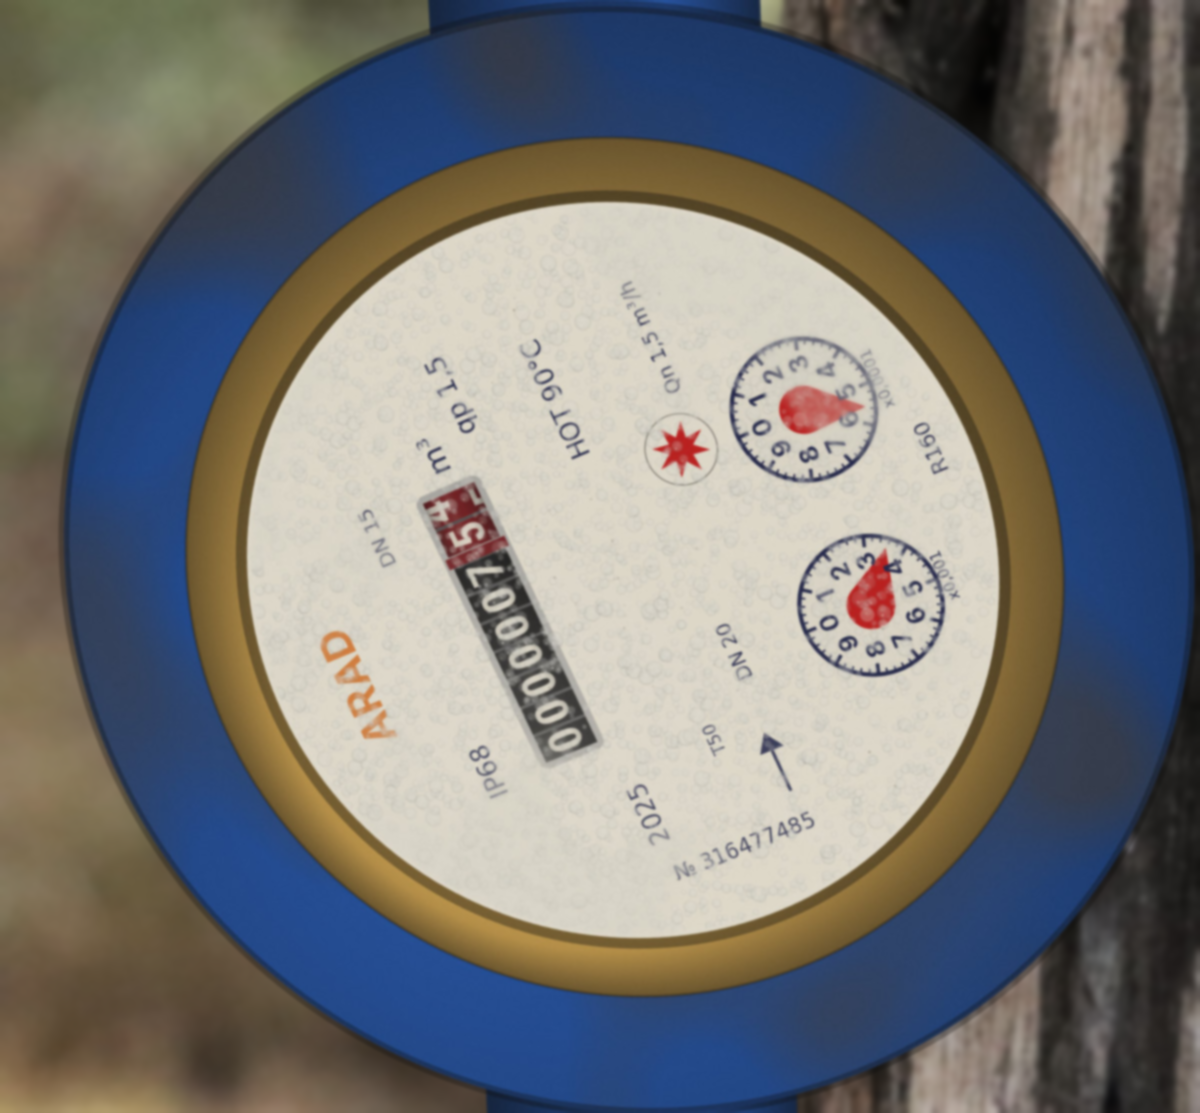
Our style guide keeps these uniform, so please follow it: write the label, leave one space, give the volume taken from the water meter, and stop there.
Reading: 7.5435 m³
